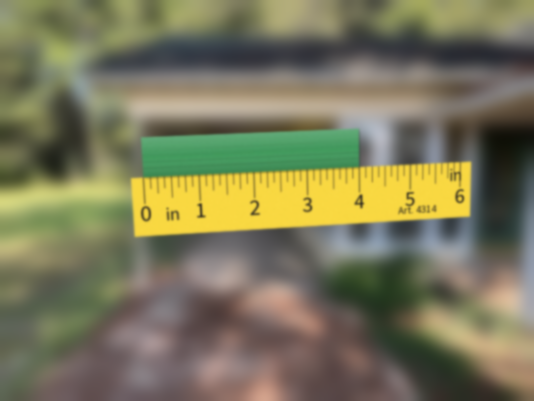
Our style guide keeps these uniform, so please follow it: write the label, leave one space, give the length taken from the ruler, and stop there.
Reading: 4 in
